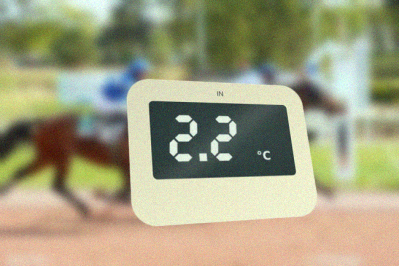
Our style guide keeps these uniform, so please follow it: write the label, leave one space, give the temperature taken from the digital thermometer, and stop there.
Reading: 2.2 °C
